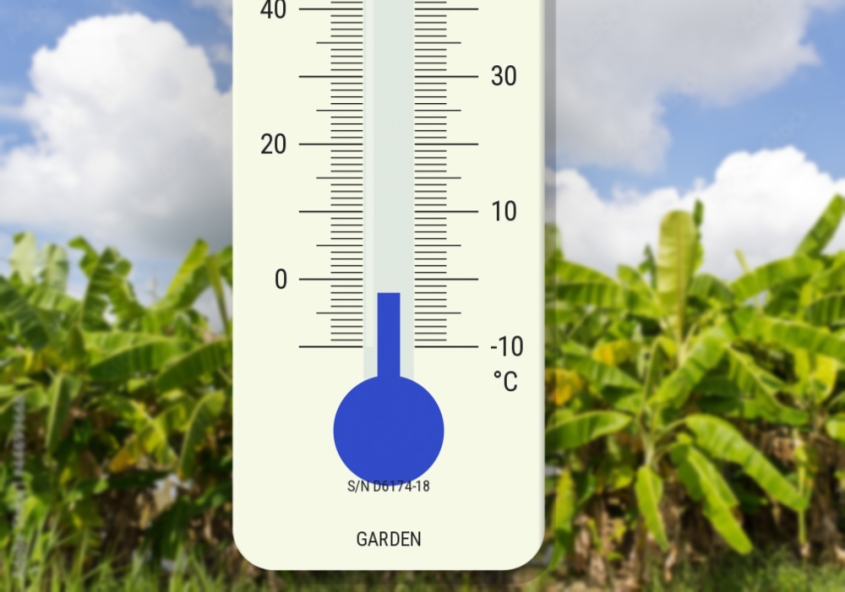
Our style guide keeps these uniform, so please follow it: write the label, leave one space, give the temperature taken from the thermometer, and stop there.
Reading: -2 °C
